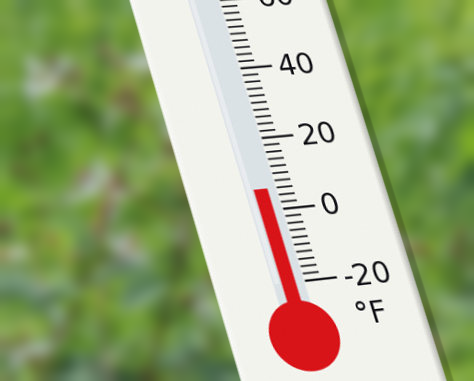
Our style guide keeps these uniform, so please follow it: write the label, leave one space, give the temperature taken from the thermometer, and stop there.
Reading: 6 °F
